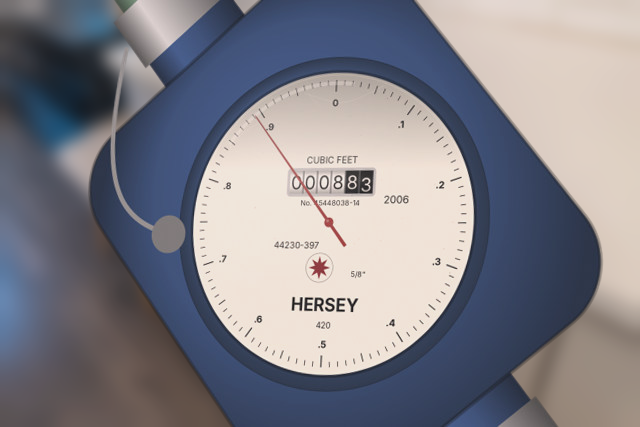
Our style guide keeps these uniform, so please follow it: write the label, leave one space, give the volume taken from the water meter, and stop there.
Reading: 882.89 ft³
